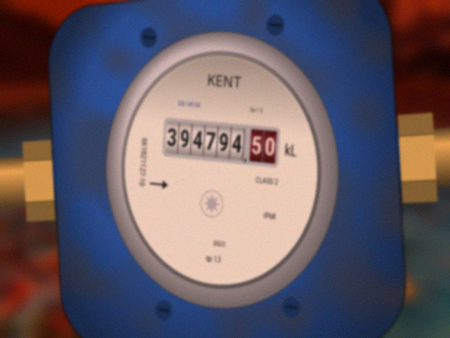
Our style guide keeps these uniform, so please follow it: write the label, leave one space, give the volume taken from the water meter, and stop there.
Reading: 394794.50 kL
